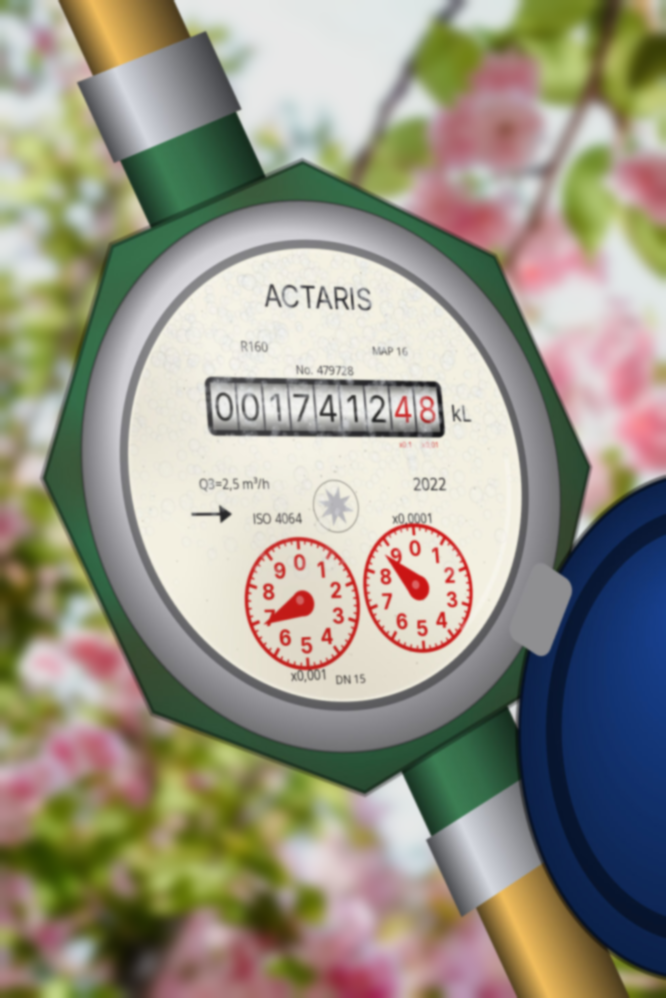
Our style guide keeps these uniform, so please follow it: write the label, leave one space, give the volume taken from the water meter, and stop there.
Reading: 17412.4868 kL
